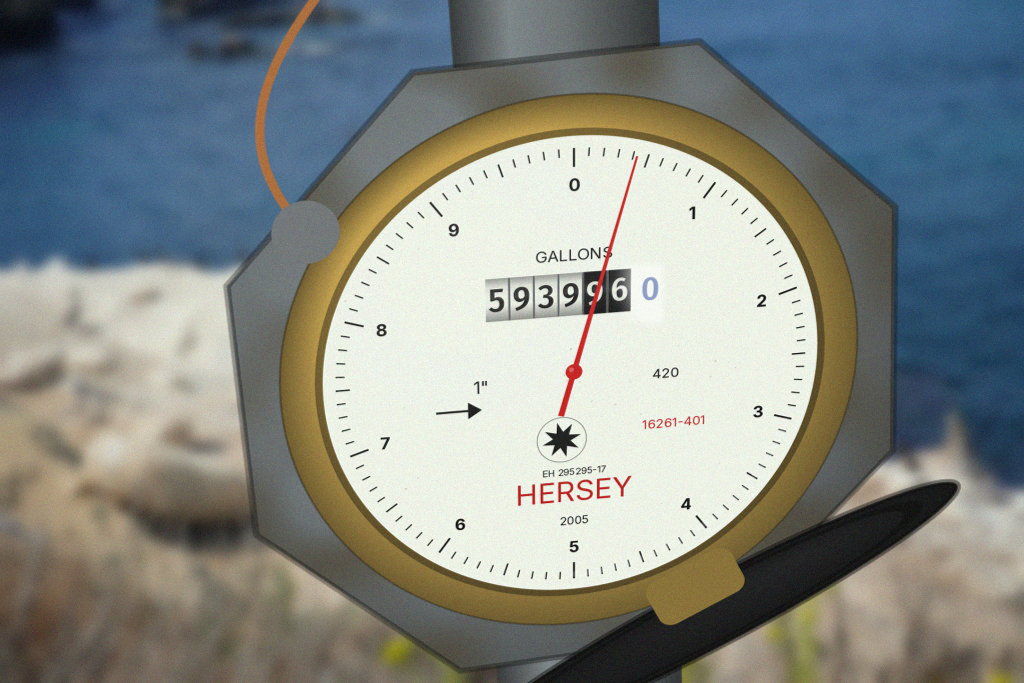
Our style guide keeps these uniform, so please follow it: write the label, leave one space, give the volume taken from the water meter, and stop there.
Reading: 5939960.4 gal
